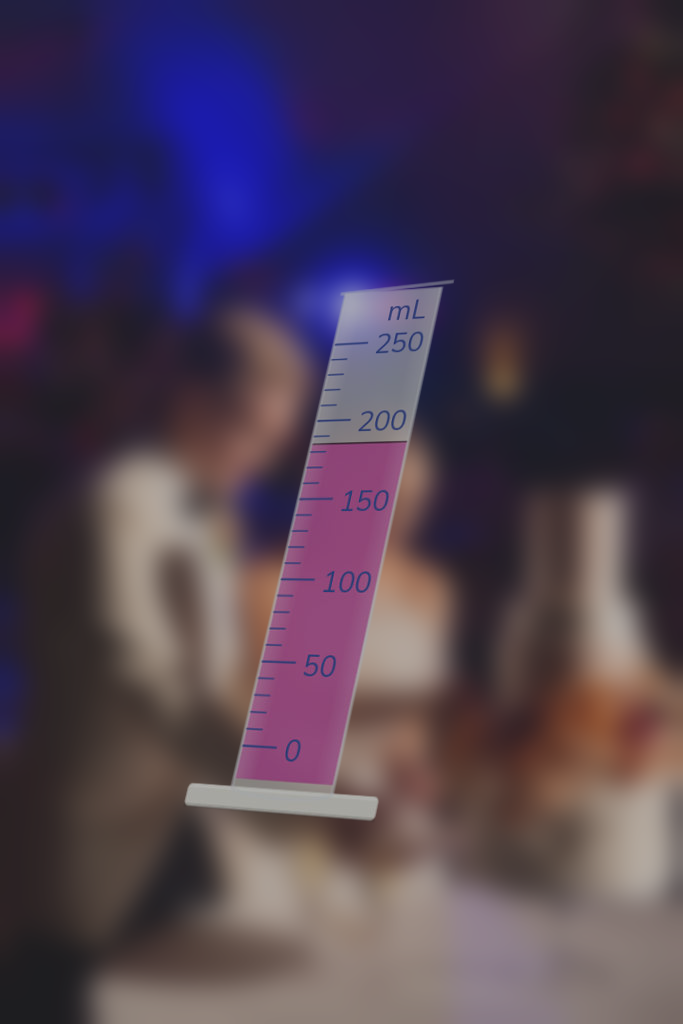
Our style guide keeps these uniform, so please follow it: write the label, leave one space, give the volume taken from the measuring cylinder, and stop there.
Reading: 185 mL
